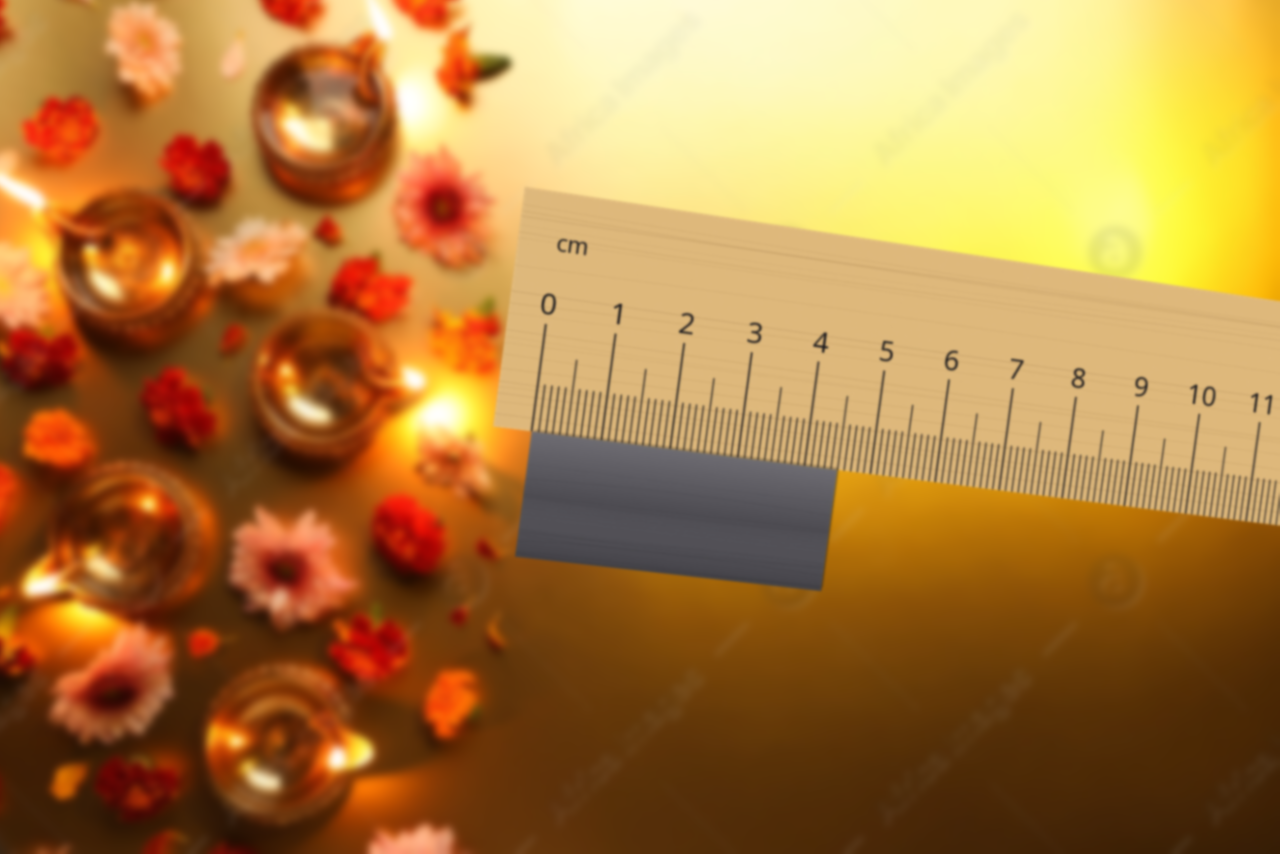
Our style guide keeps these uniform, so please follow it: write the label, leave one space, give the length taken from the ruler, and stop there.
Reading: 4.5 cm
